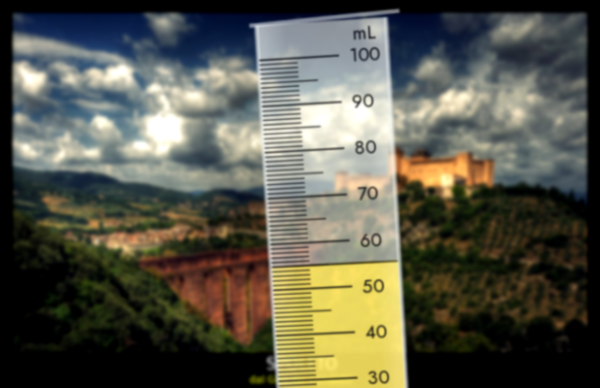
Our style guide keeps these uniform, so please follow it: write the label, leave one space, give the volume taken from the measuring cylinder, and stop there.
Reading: 55 mL
